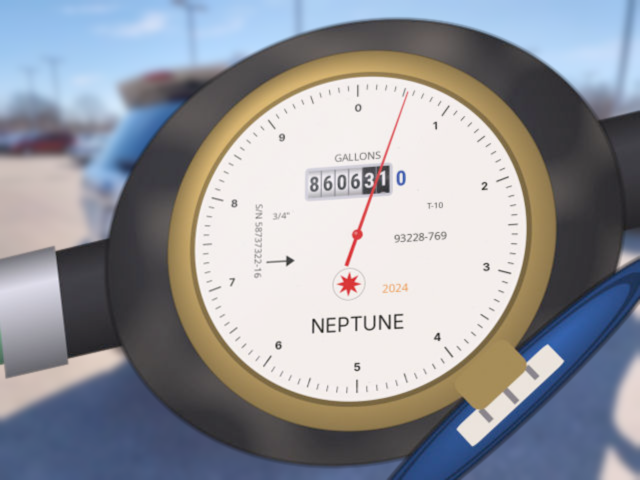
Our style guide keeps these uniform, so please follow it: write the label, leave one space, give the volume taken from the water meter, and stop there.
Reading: 8606310.5 gal
